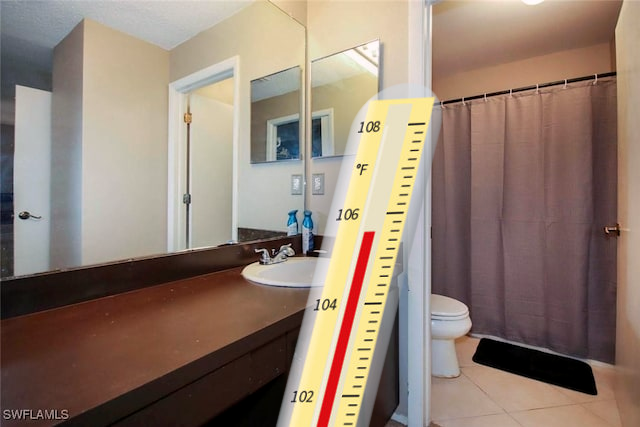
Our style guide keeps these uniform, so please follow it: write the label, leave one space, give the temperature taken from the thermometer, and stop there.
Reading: 105.6 °F
